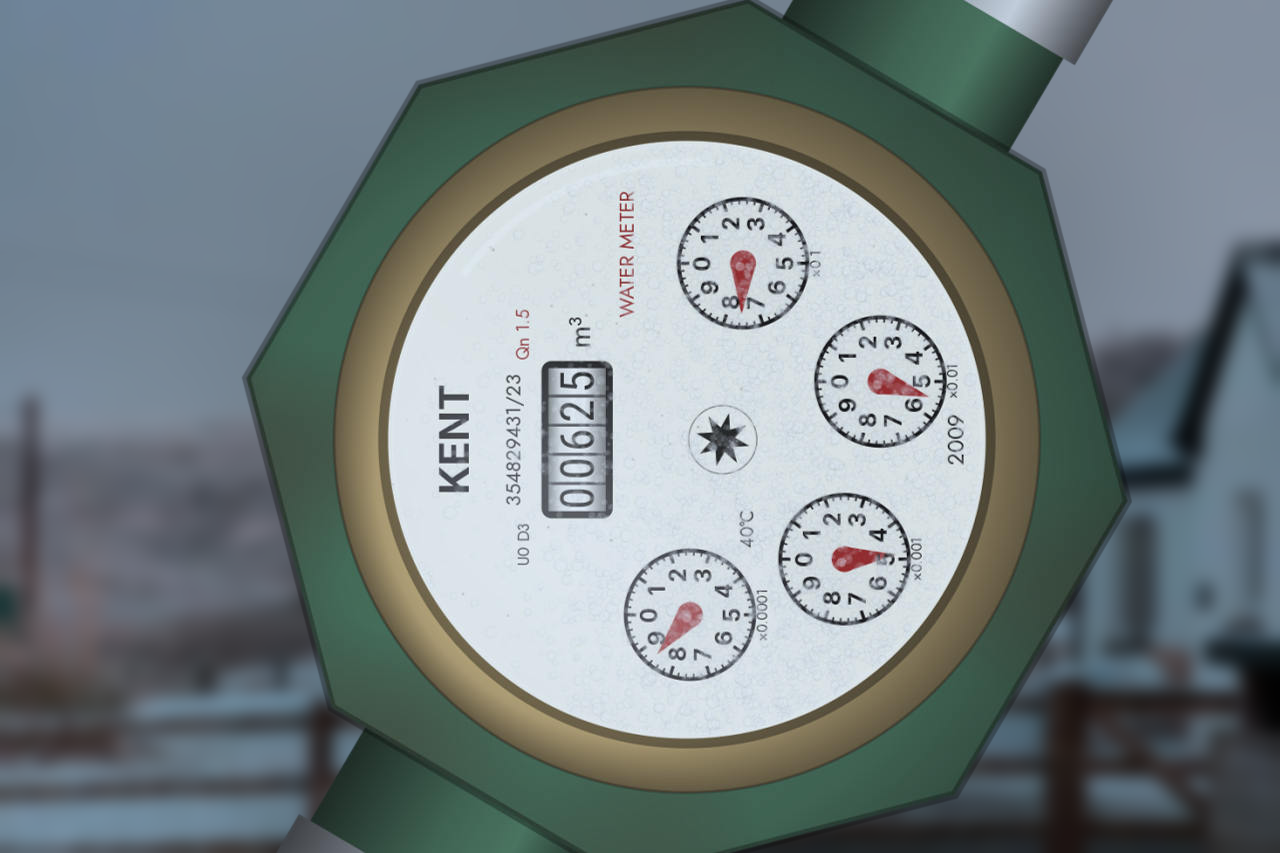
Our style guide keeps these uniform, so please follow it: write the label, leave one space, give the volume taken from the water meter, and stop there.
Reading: 625.7548 m³
